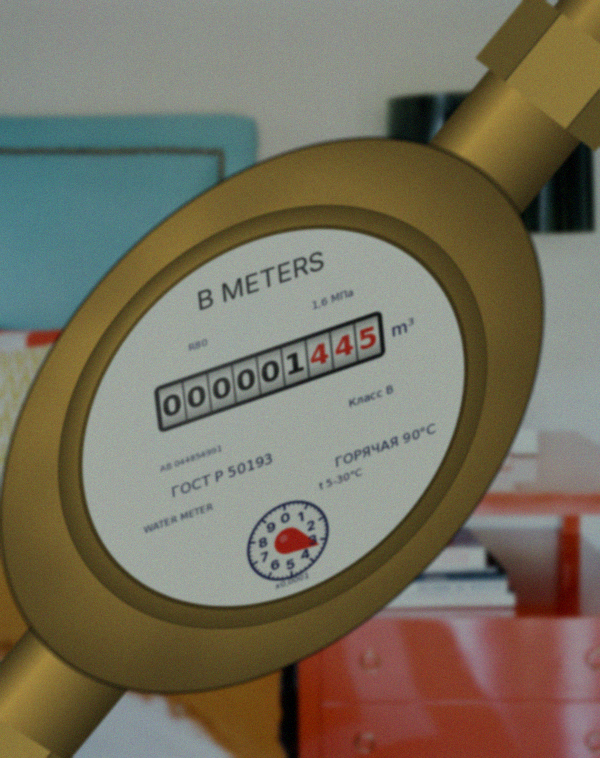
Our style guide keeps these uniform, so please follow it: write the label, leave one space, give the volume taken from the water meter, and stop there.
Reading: 1.4453 m³
